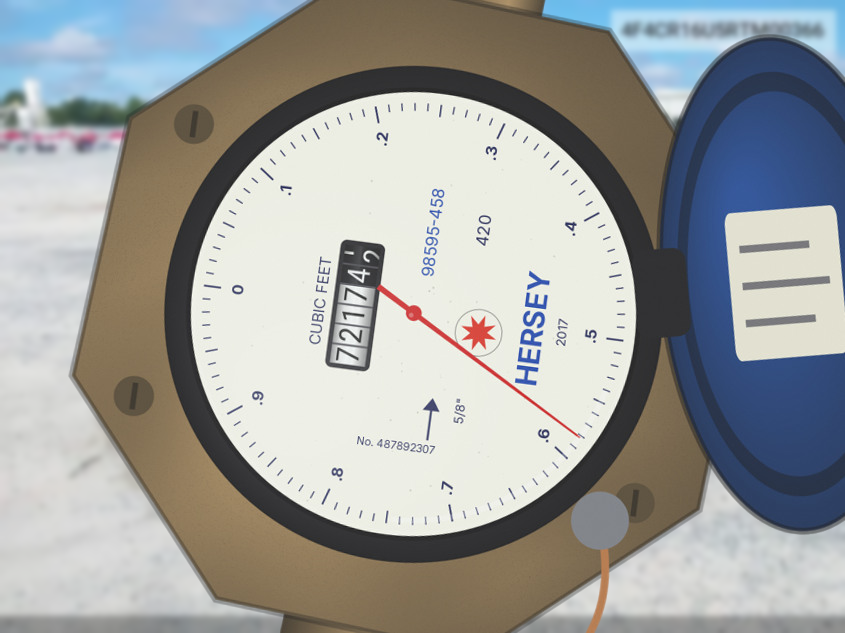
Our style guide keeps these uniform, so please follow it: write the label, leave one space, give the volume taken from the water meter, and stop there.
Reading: 721741.58 ft³
